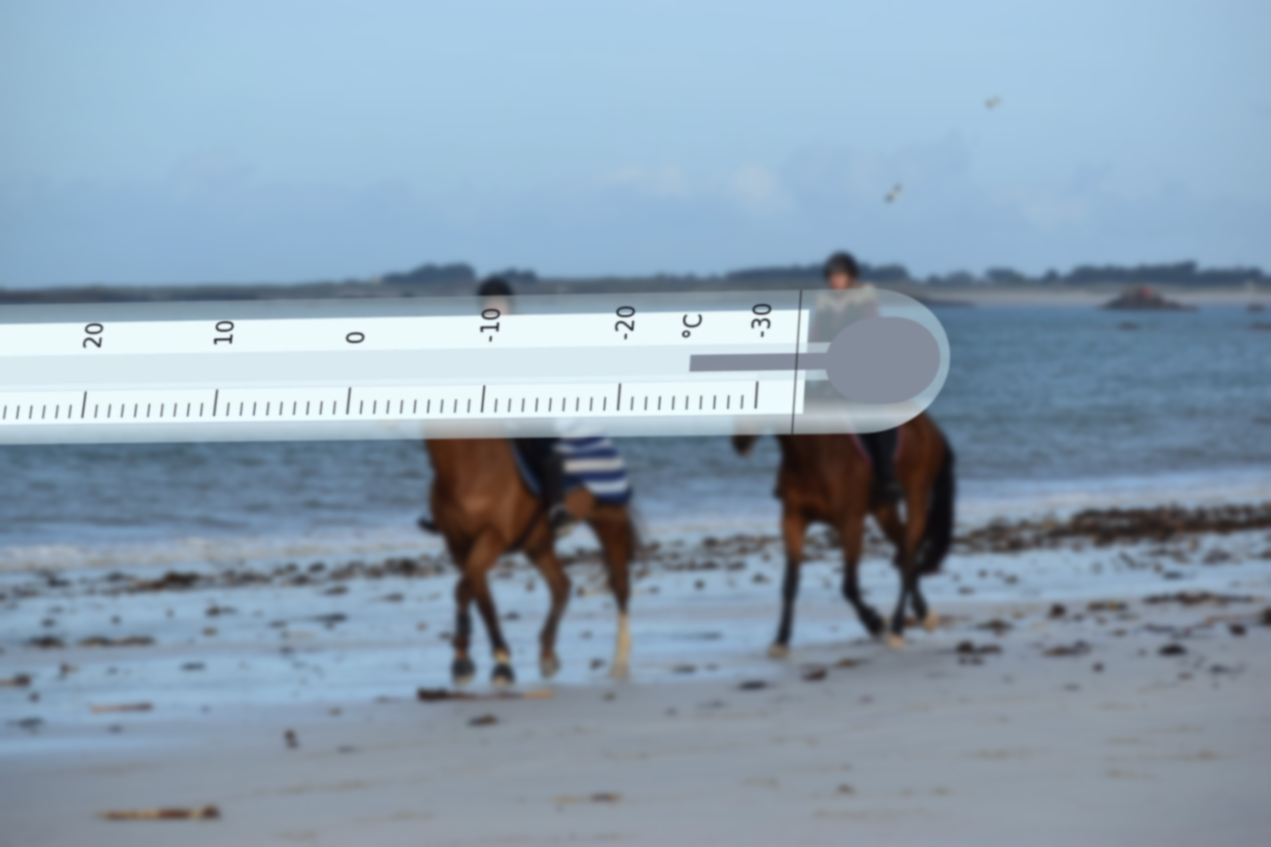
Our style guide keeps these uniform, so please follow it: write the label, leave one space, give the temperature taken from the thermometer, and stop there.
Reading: -25 °C
